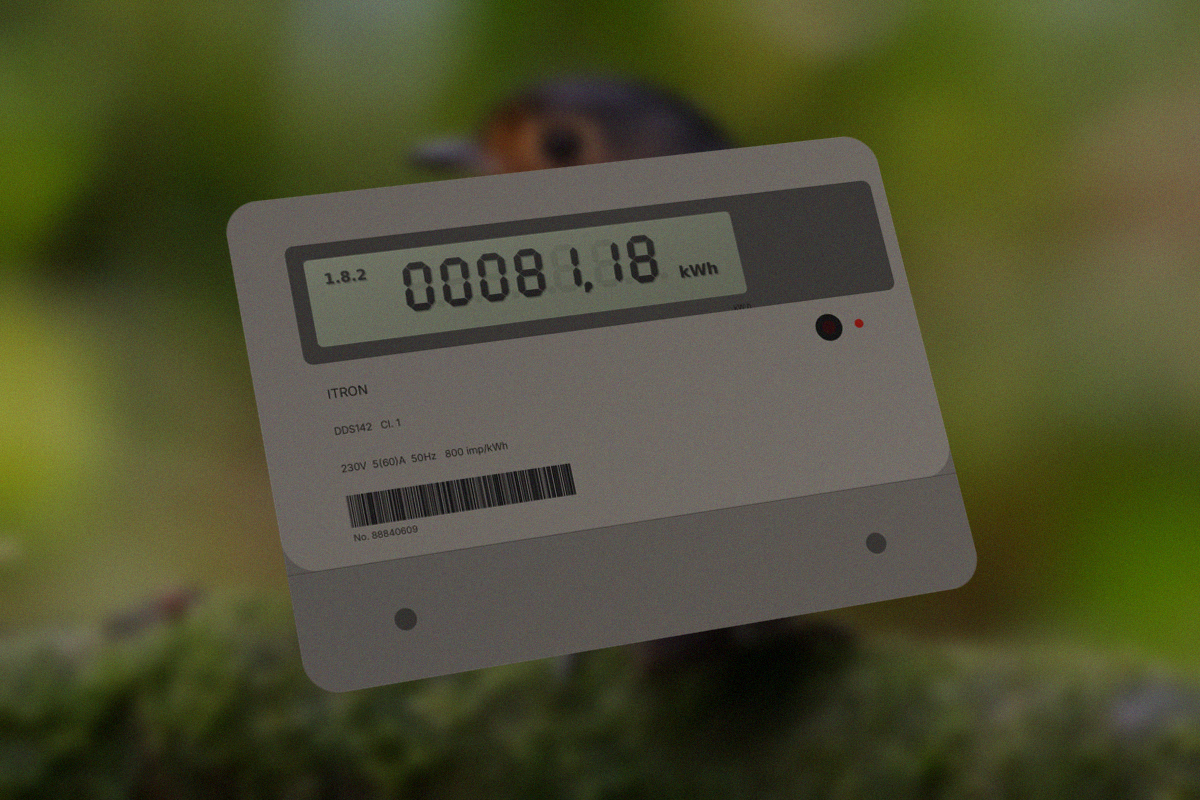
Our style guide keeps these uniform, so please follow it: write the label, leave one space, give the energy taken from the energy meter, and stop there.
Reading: 81.18 kWh
